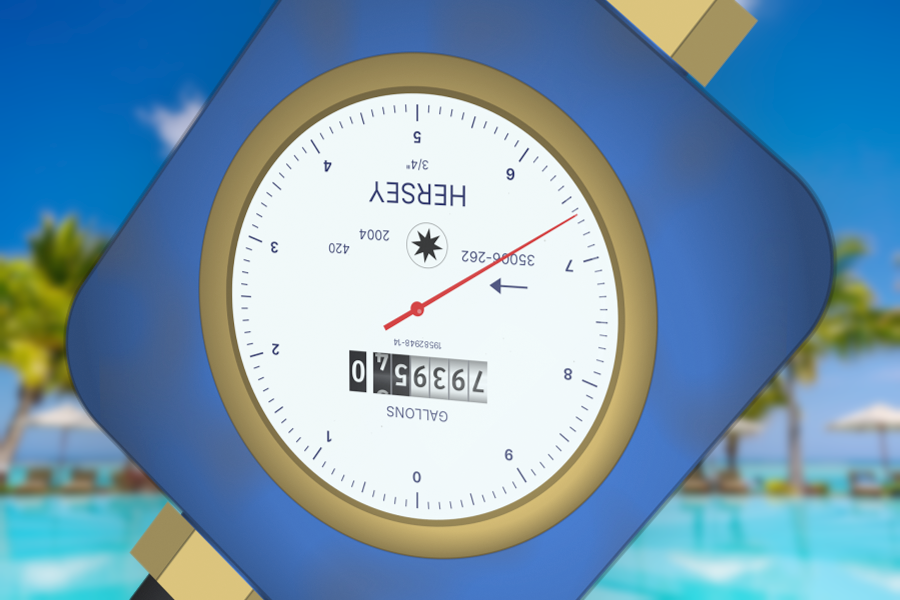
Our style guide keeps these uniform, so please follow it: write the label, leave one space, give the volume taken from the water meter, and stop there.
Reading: 7939536.6 gal
